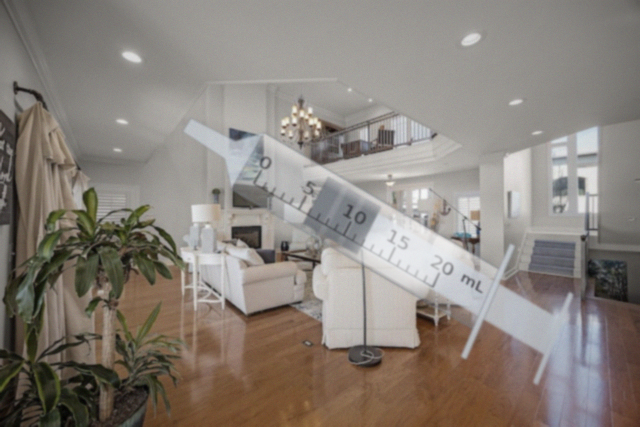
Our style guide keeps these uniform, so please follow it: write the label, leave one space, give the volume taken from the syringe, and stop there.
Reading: 6 mL
